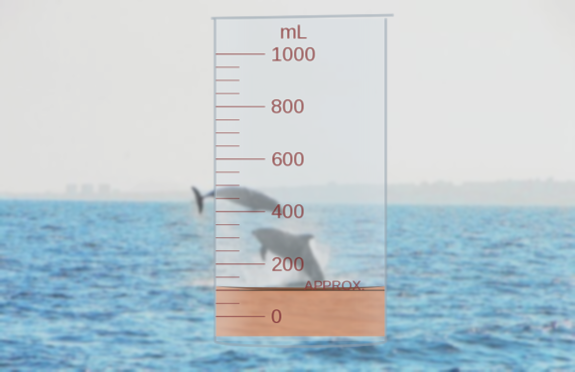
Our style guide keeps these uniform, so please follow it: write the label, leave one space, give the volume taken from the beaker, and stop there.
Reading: 100 mL
